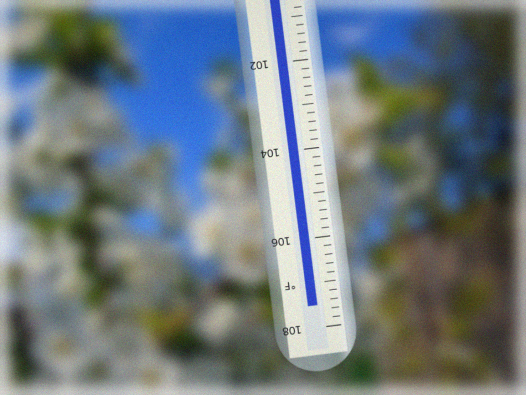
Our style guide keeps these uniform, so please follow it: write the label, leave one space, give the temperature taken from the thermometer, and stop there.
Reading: 107.5 °F
